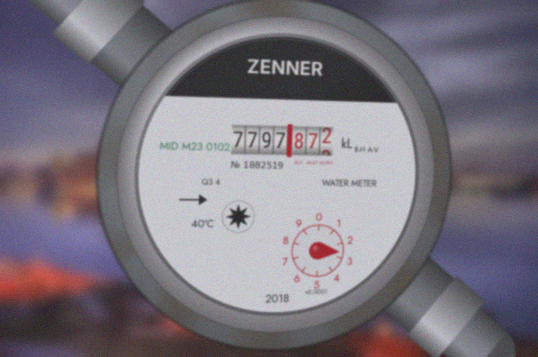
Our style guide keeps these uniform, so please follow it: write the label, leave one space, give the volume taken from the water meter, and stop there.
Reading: 7797.8722 kL
